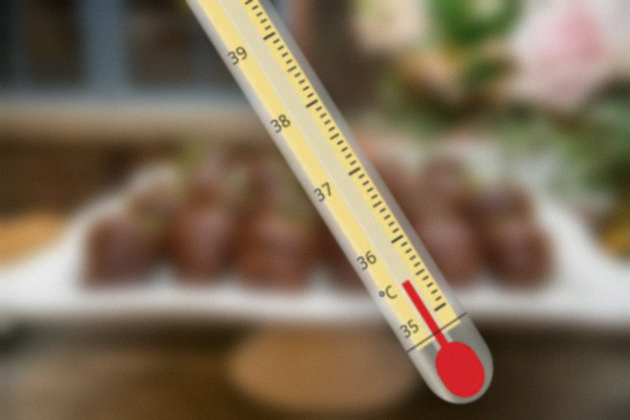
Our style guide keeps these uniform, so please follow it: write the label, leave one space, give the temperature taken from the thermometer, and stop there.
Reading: 35.5 °C
